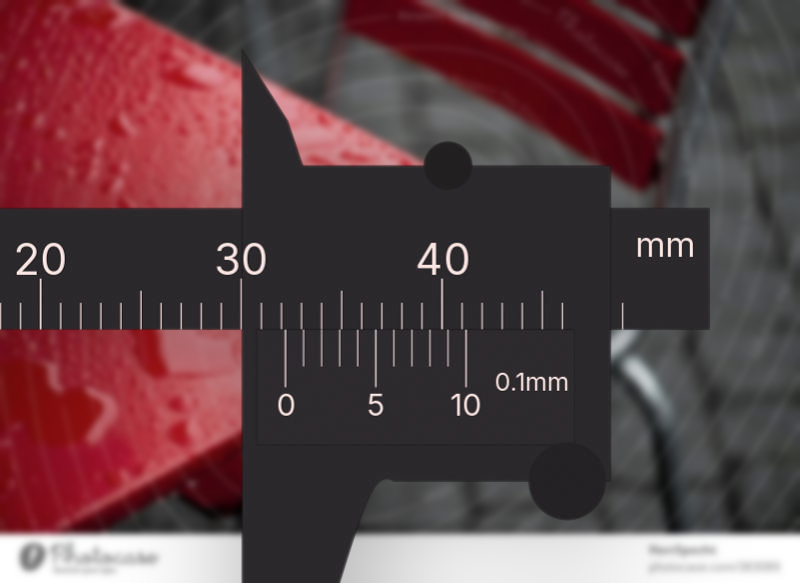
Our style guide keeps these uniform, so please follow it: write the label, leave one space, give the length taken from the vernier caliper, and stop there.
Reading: 32.2 mm
